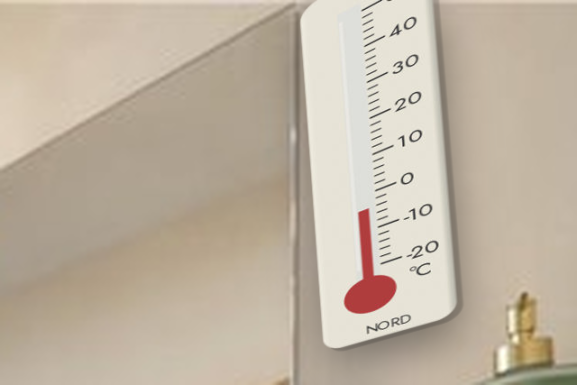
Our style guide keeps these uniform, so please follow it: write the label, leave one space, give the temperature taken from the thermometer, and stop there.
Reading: -4 °C
